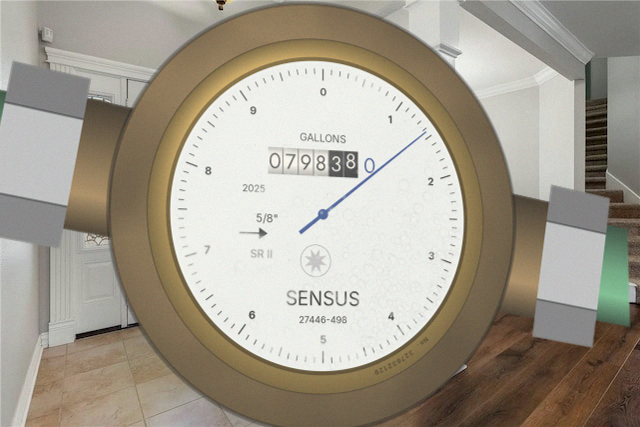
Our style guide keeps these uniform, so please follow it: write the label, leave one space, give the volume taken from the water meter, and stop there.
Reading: 798381.4 gal
